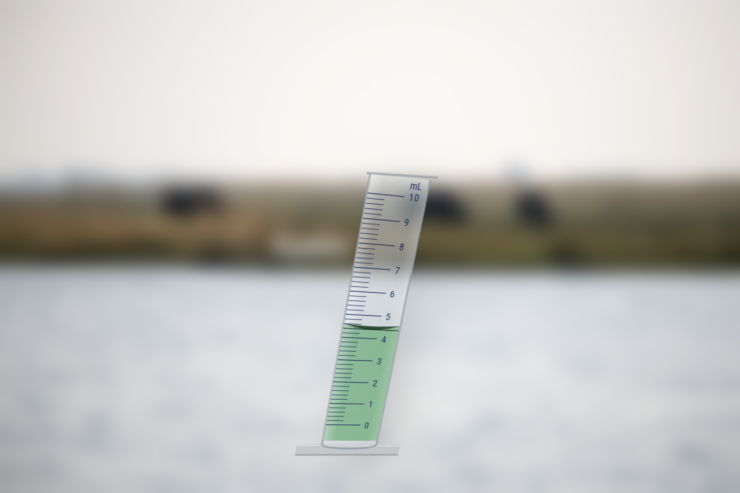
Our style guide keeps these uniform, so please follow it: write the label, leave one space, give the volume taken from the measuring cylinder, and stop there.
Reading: 4.4 mL
